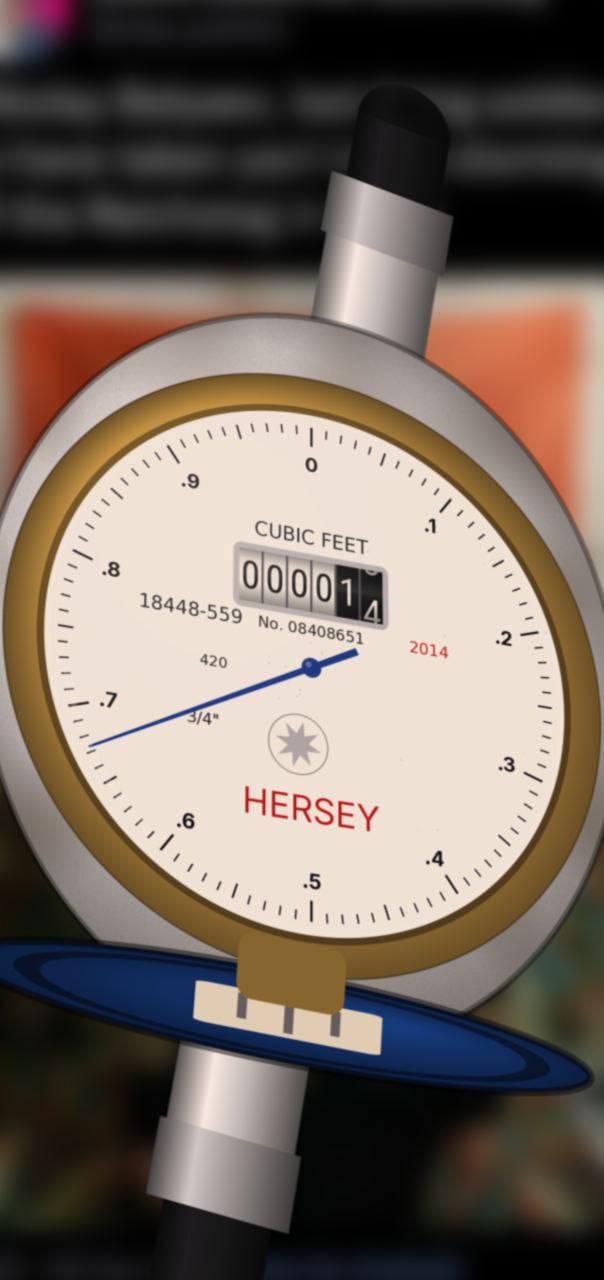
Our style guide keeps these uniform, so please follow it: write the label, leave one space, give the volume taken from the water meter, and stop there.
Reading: 13.67 ft³
